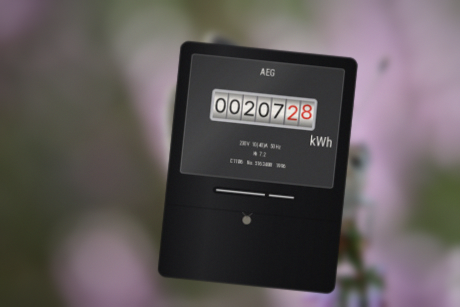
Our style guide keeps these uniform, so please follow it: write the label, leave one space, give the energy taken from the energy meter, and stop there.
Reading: 207.28 kWh
